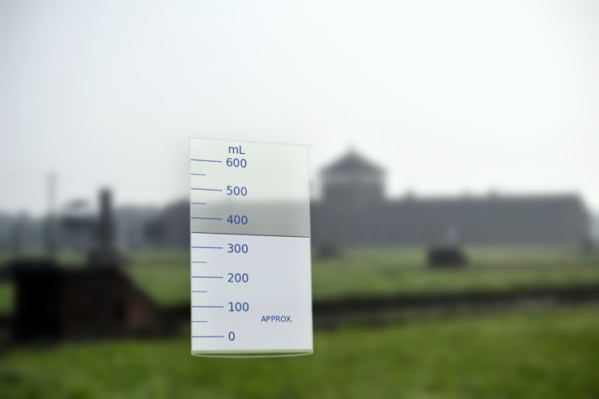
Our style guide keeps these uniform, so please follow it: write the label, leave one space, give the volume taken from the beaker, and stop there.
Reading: 350 mL
